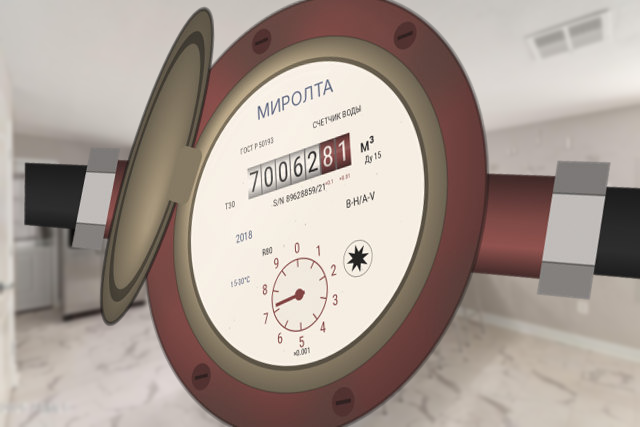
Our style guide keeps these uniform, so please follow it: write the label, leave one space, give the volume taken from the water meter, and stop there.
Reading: 70062.817 m³
